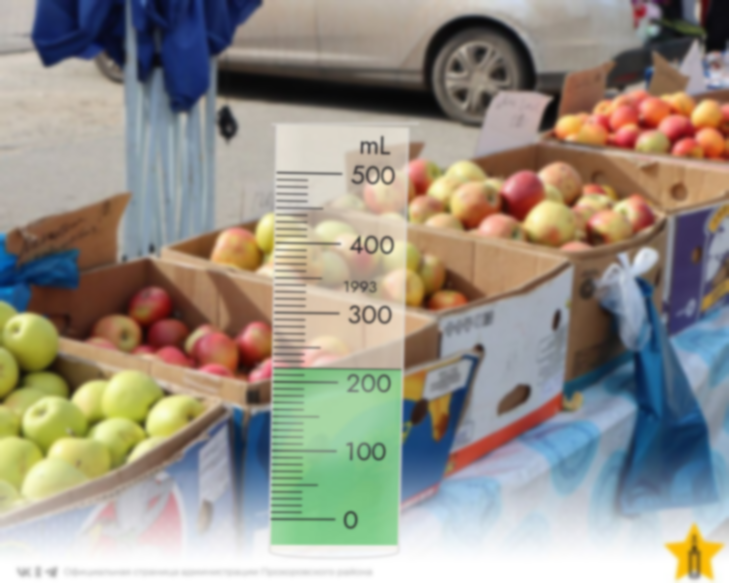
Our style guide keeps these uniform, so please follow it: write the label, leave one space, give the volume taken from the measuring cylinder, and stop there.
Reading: 220 mL
